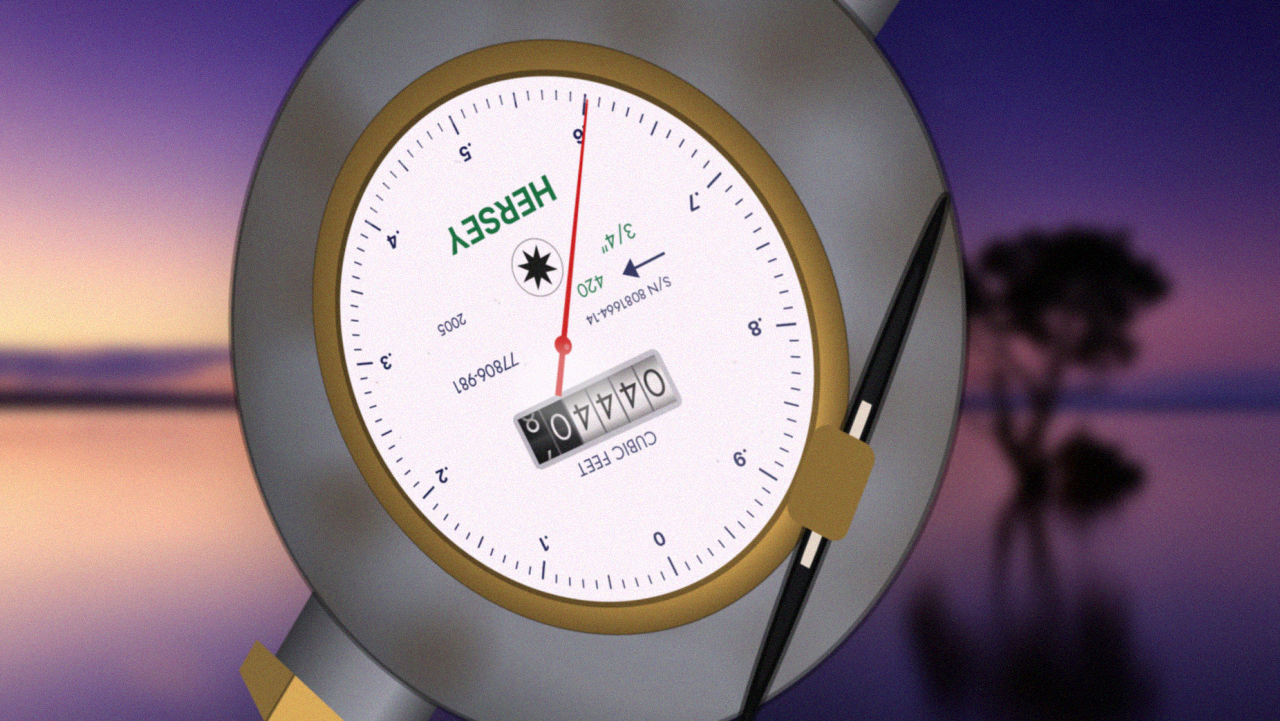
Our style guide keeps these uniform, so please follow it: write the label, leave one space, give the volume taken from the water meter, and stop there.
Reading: 44407.60 ft³
